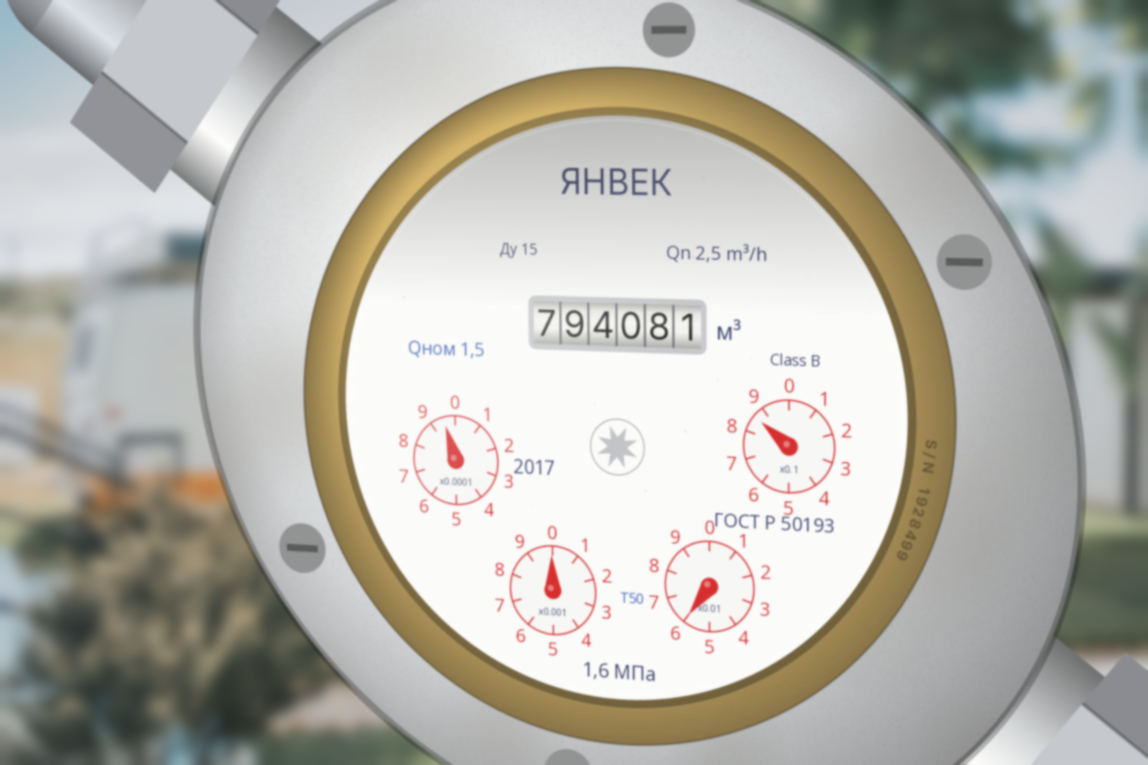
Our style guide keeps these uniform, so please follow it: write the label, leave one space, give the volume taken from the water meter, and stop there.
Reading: 794081.8599 m³
